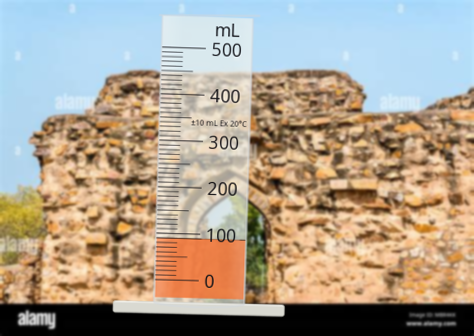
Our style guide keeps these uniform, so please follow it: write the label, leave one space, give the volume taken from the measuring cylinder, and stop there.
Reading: 90 mL
